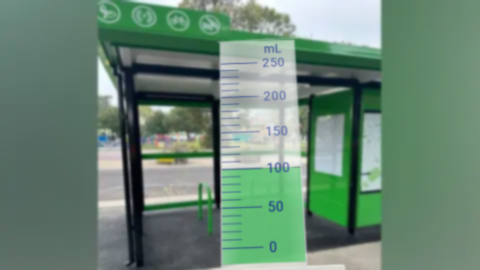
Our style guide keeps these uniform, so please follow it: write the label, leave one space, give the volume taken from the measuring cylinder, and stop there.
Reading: 100 mL
